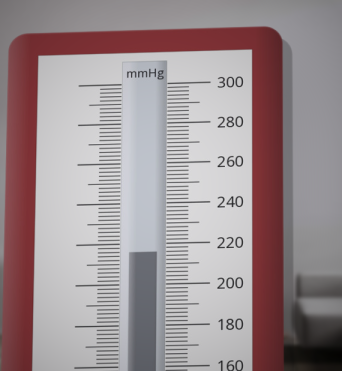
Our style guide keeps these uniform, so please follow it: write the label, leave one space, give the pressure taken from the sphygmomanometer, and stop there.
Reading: 216 mmHg
